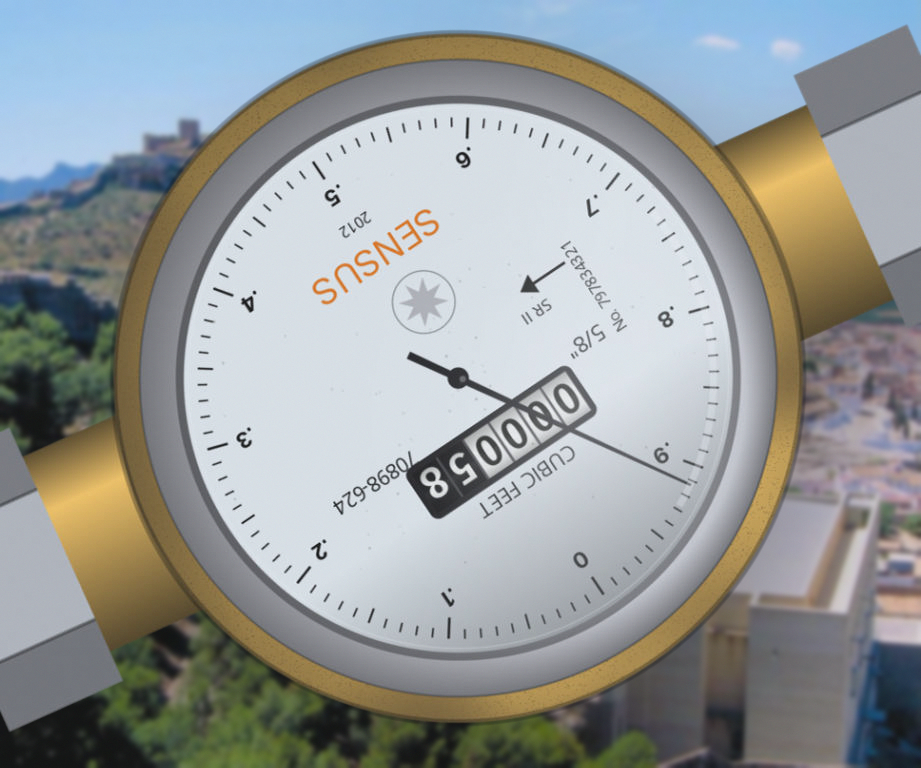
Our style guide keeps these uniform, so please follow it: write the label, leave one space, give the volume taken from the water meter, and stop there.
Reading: 57.91 ft³
